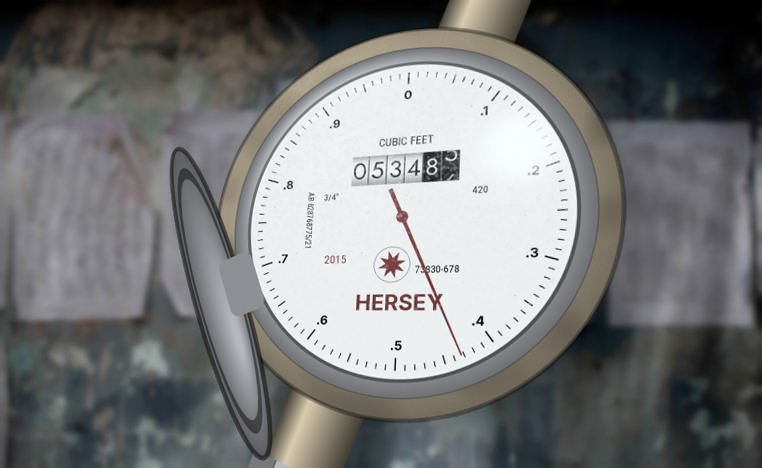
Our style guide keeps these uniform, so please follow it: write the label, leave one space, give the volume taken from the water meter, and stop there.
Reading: 53485.43 ft³
